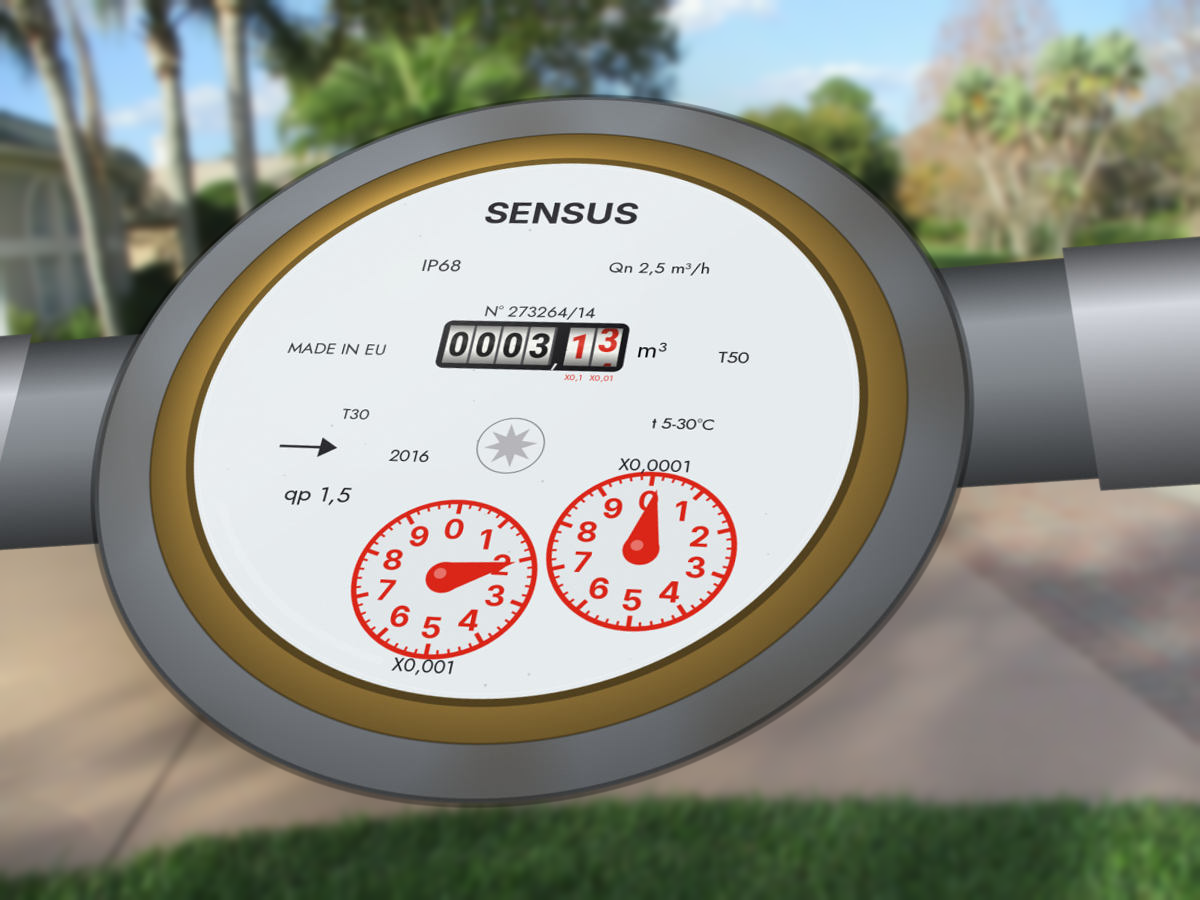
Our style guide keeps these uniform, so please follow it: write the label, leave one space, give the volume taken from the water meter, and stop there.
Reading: 3.1320 m³
